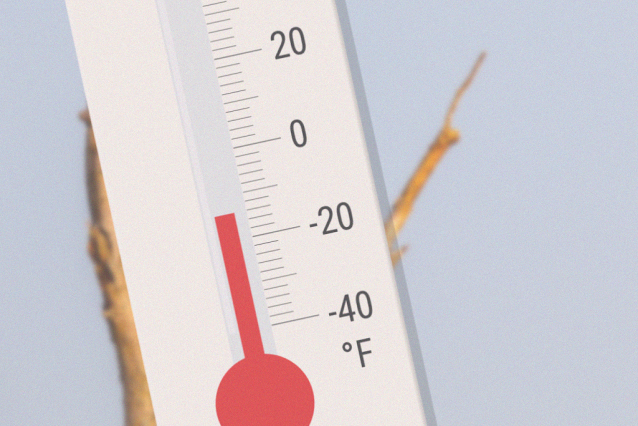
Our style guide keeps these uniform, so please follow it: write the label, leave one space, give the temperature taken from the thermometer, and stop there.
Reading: -14 °F
